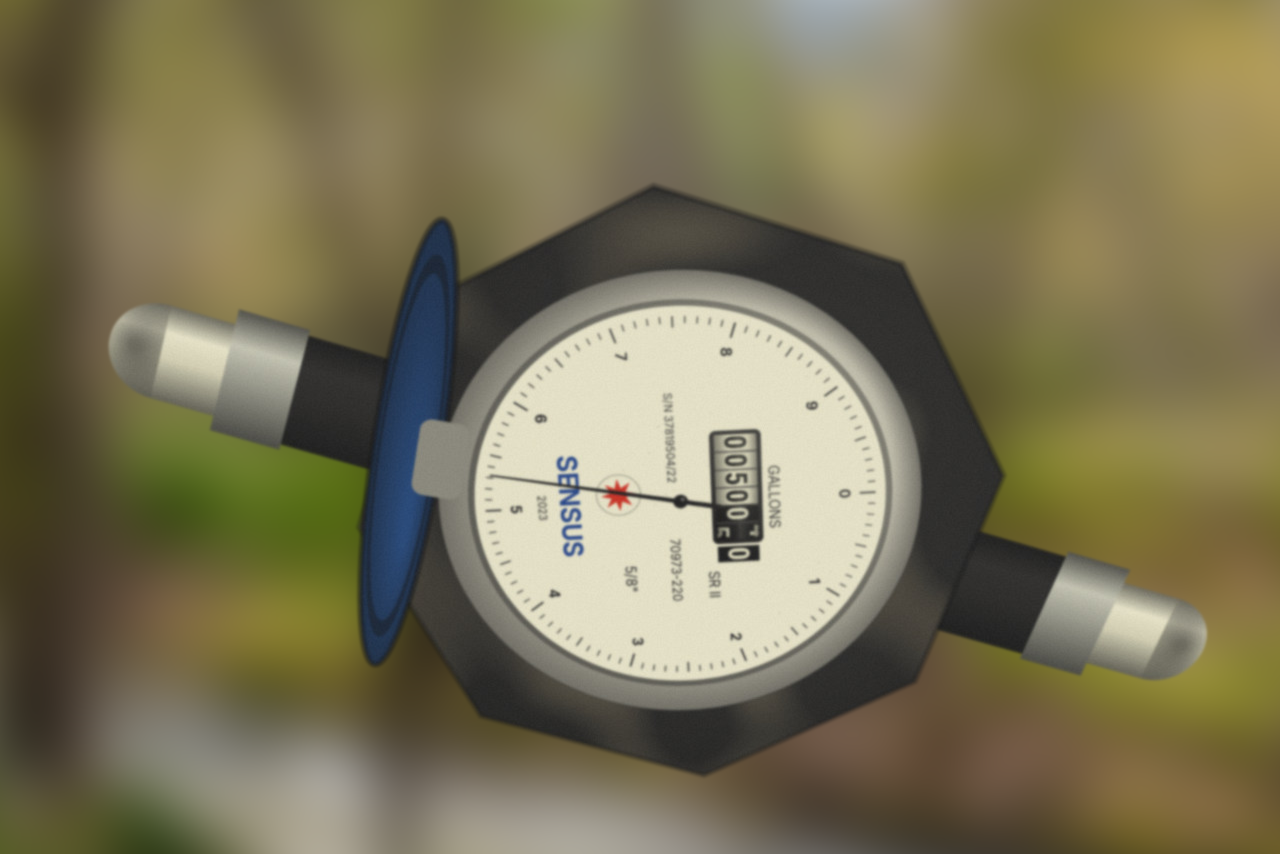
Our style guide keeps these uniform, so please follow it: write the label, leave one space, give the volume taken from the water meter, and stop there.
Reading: 50045.3 gal
